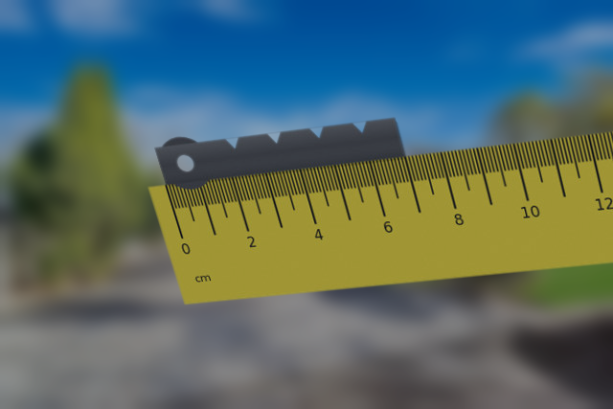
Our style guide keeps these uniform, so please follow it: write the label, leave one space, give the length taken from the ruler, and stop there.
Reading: 7 cm
